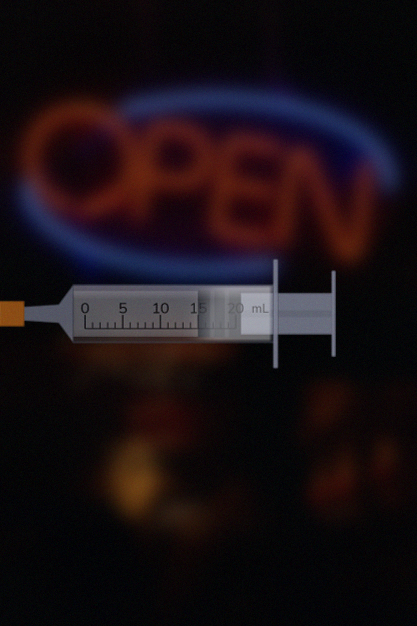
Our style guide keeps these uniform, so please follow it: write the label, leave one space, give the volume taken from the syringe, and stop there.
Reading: 15 mL
